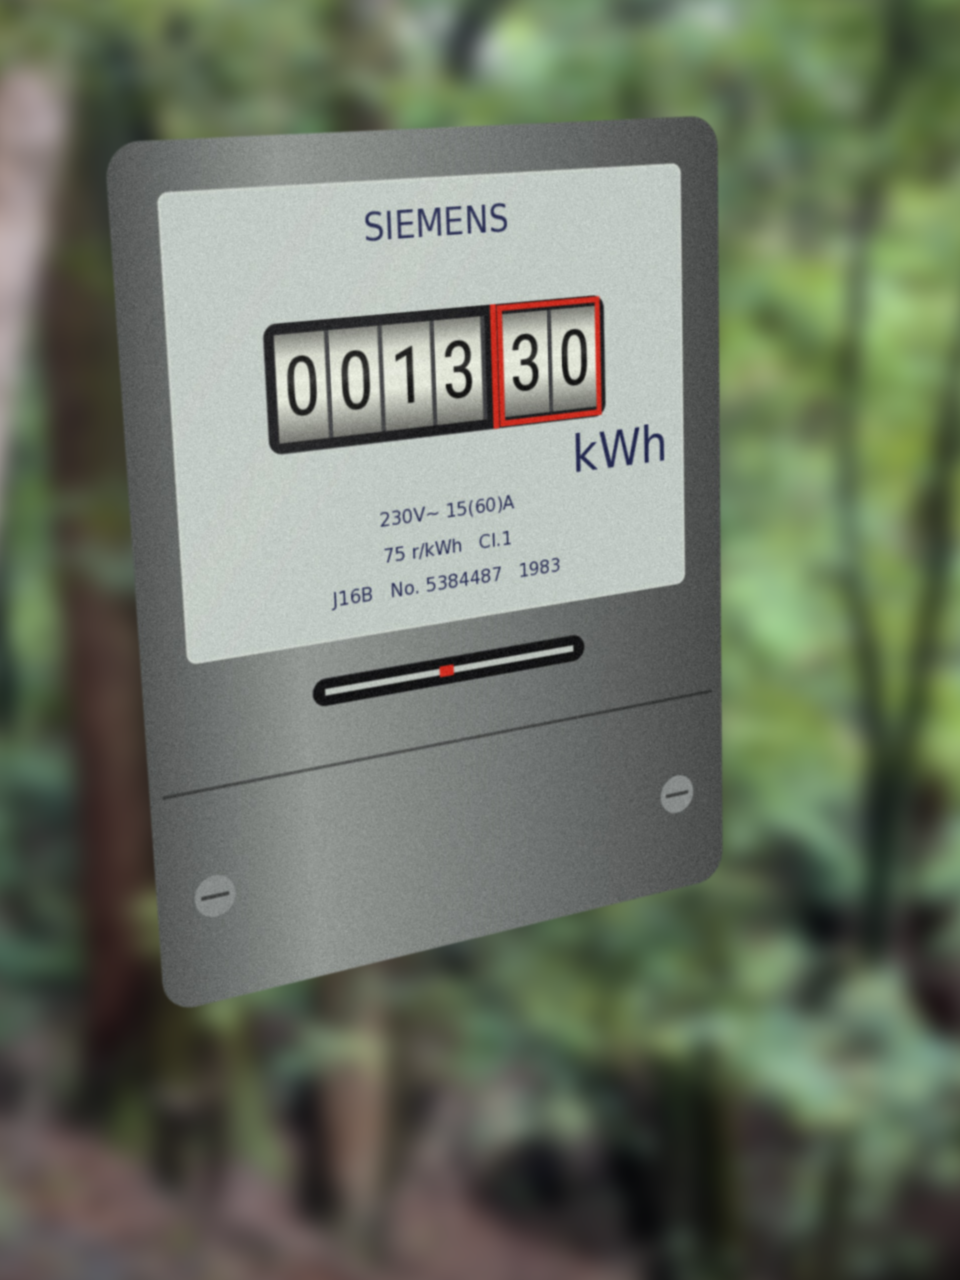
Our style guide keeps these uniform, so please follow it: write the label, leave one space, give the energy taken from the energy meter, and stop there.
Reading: 13.30 kWh
